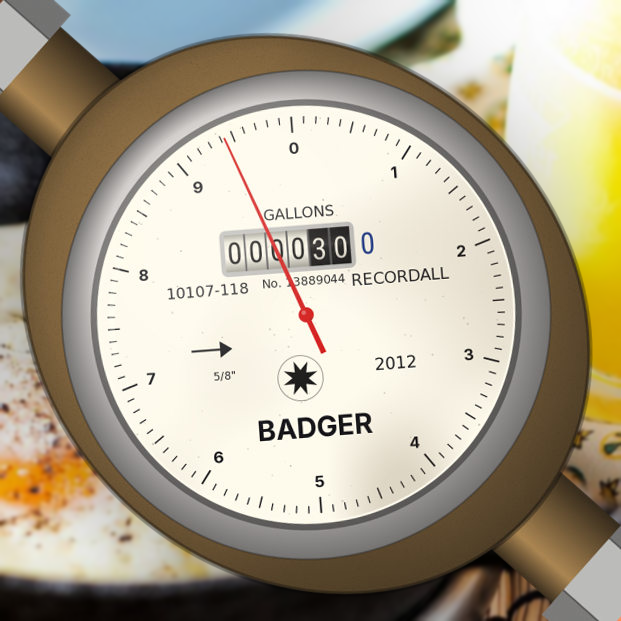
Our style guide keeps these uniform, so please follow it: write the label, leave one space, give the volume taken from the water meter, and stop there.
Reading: 299.4 gal
